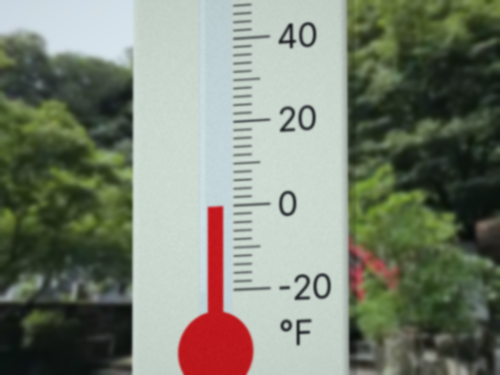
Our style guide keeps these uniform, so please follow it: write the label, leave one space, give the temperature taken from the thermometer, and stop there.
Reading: 0 °F
